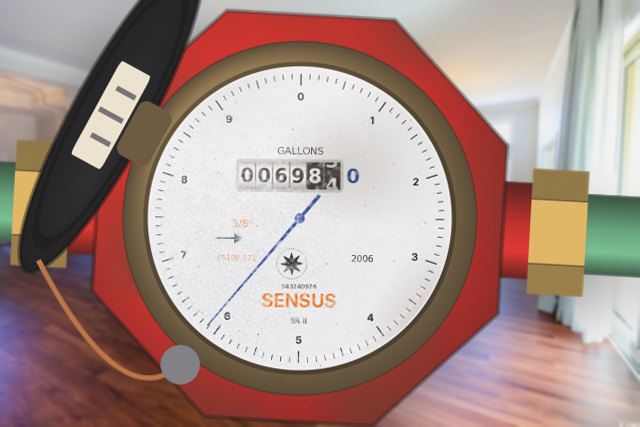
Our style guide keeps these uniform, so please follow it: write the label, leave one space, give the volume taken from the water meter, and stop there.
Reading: 69836.1 gal
